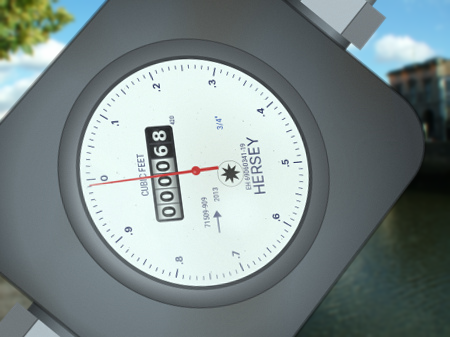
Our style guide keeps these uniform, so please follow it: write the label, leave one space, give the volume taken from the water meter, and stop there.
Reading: 67.99 ft³
